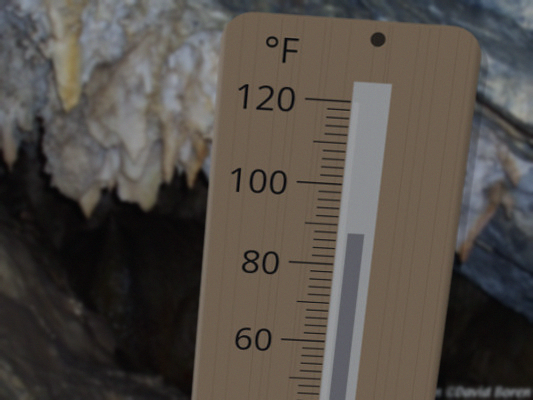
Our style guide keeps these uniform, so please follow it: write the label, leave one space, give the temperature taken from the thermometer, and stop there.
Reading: 88 °F
